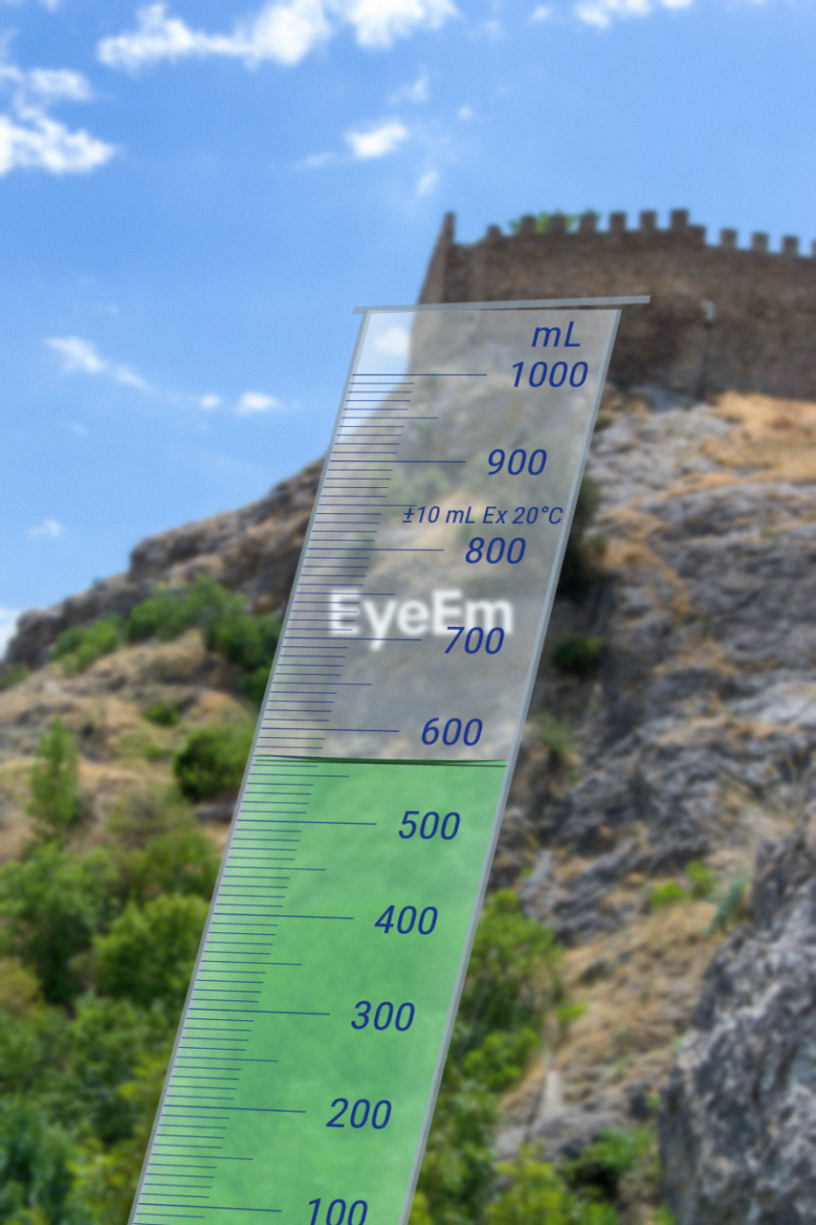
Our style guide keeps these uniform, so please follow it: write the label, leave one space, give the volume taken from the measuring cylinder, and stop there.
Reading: 565 mL
